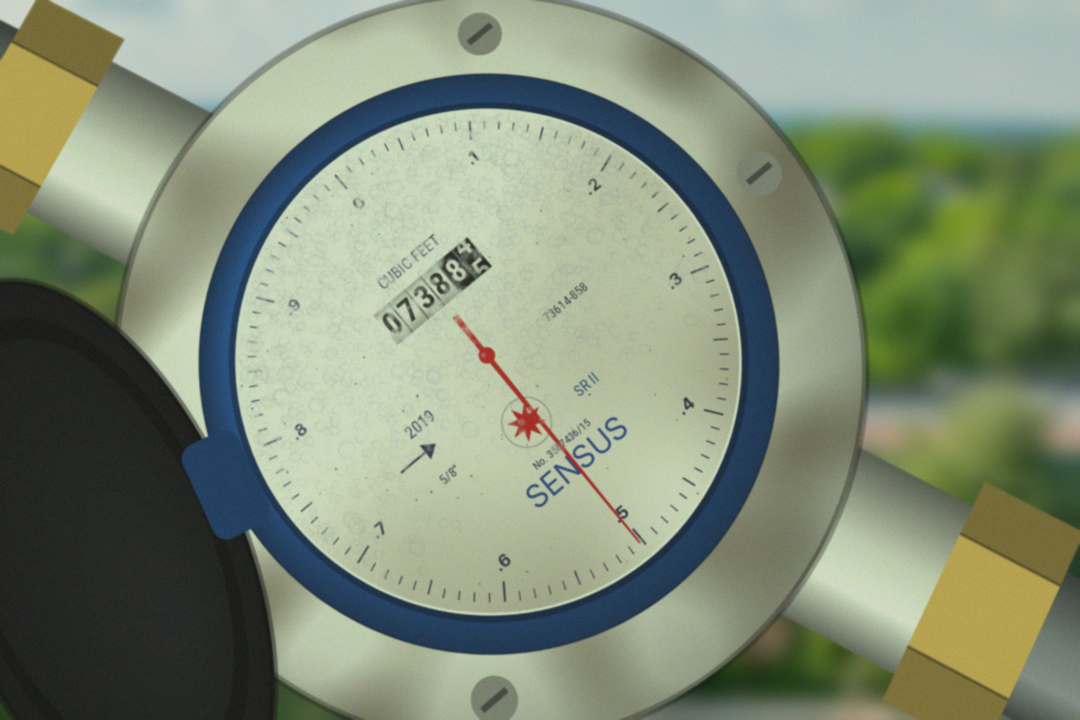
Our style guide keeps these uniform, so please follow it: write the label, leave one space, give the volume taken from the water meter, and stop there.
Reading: 73884.50 ft³
